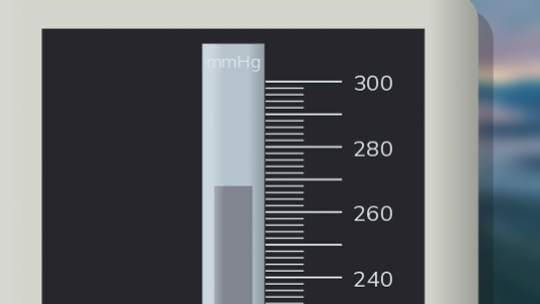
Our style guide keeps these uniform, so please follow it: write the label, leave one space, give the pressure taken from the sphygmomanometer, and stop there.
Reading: 268 mmHg
